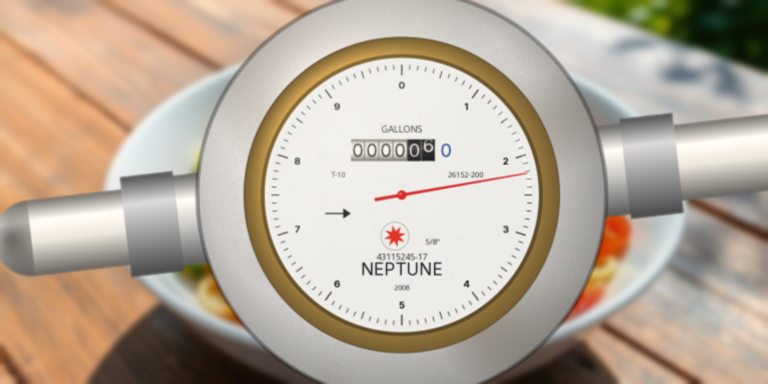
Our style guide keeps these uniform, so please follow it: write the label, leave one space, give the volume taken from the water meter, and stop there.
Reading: 62.2 gal
